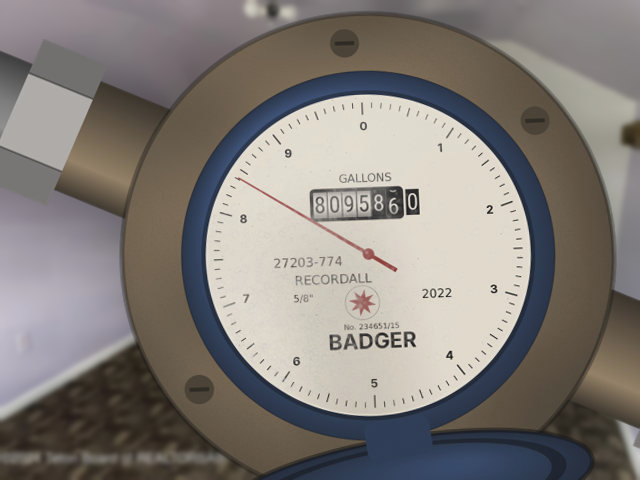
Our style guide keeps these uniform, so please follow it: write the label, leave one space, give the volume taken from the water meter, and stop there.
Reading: 8095858.4 gal
